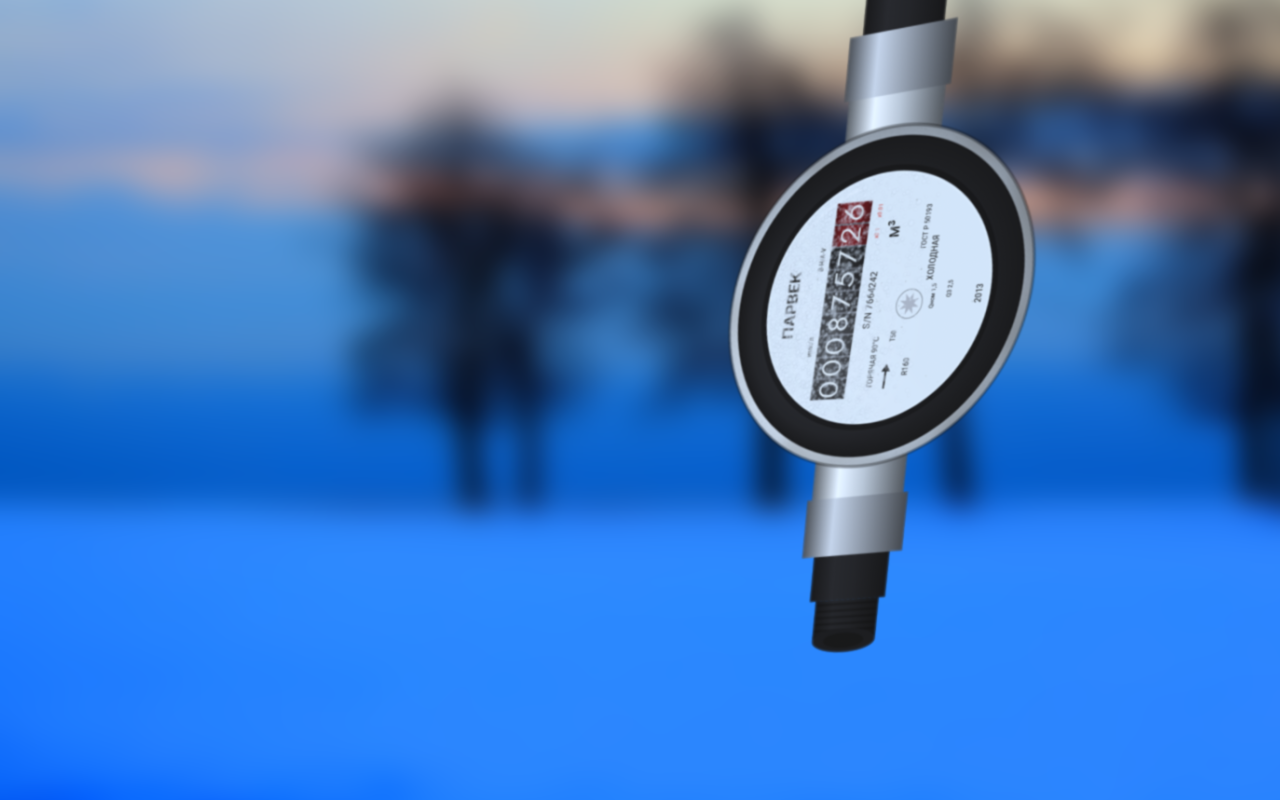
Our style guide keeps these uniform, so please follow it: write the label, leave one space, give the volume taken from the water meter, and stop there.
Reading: 8757.26 m³
